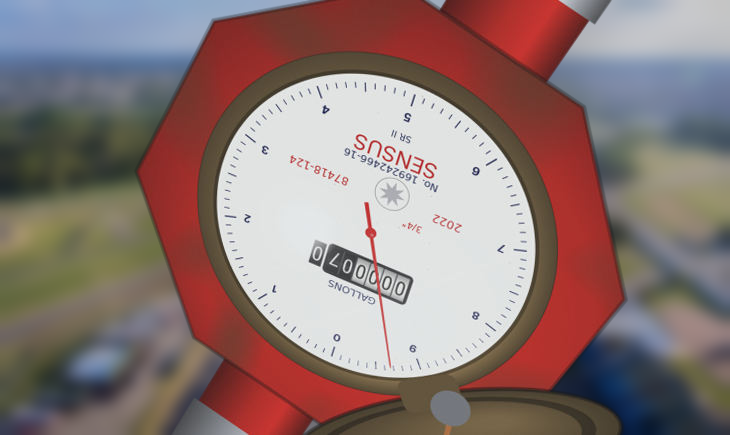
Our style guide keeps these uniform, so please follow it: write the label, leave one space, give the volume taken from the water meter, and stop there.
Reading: 69.3 gal
